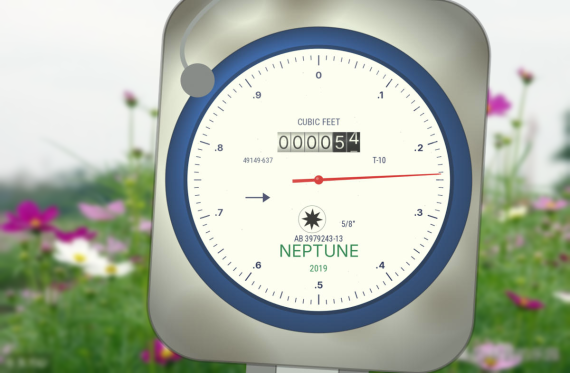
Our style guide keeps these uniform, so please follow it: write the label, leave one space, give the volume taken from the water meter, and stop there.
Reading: 54.24 ft³
